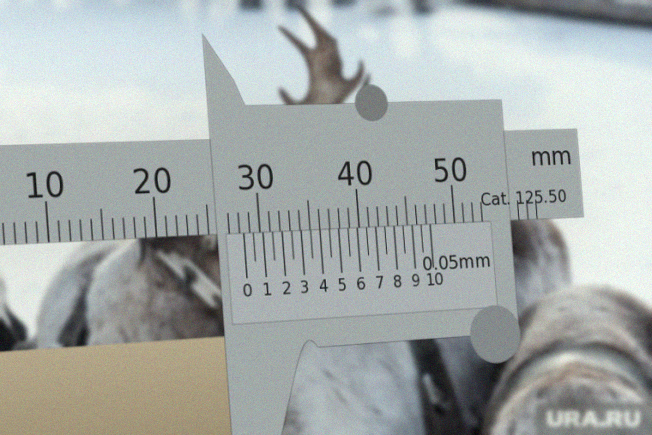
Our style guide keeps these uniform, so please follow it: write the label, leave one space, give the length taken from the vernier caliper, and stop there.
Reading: 28.4 mm
